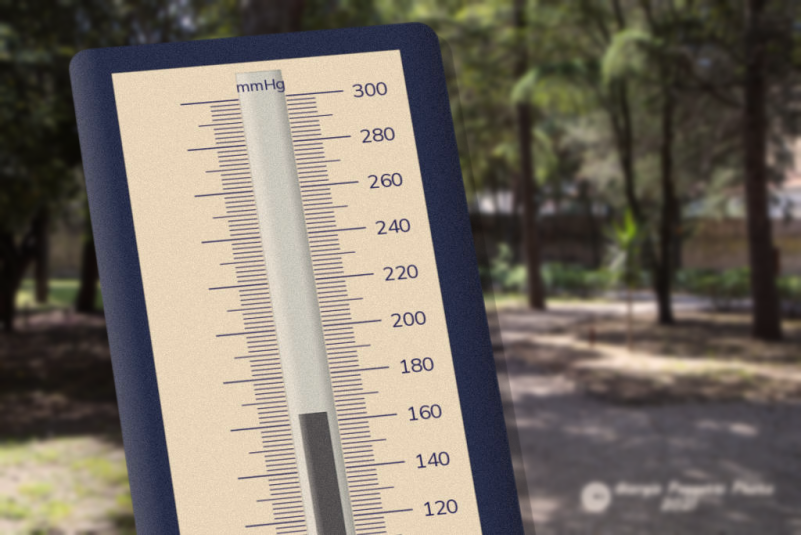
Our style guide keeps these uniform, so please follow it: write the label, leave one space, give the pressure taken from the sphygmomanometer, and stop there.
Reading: 164 mmHg
